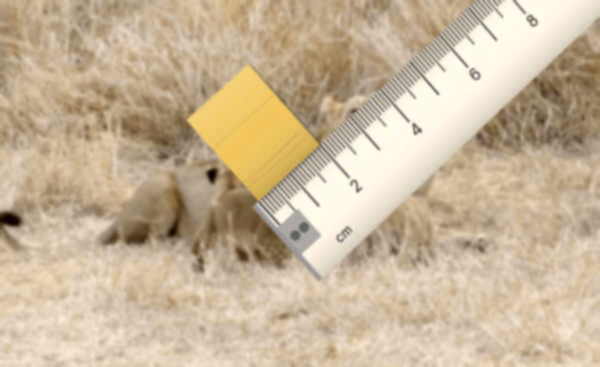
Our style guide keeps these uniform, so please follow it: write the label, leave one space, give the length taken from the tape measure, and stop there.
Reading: 2 cm
